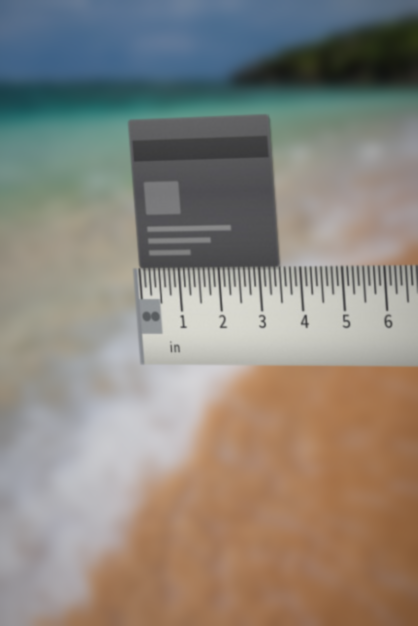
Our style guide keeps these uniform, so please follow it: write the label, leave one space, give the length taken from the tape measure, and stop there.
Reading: 3.5 in
